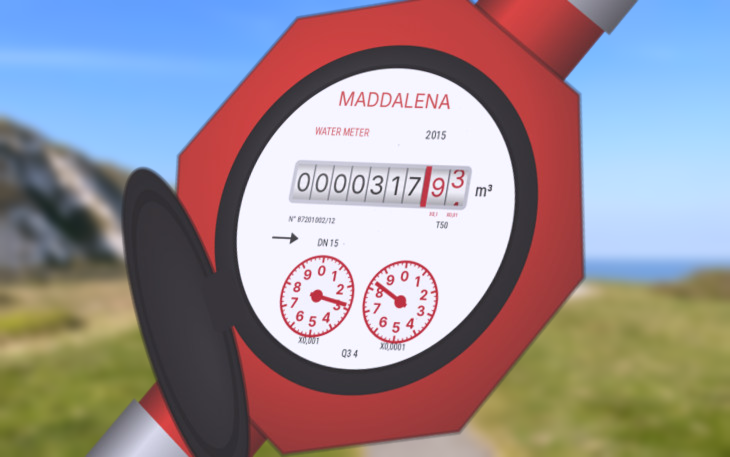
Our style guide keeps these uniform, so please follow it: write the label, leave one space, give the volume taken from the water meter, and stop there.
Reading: 317.9328 m³
